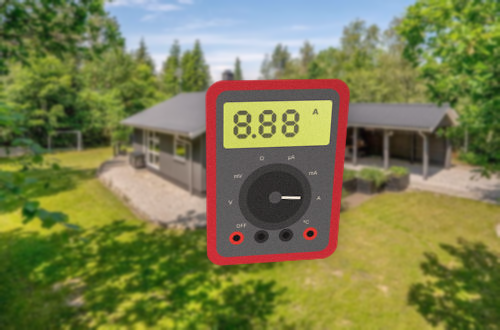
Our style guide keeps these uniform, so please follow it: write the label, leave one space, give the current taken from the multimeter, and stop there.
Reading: 8.88 A
